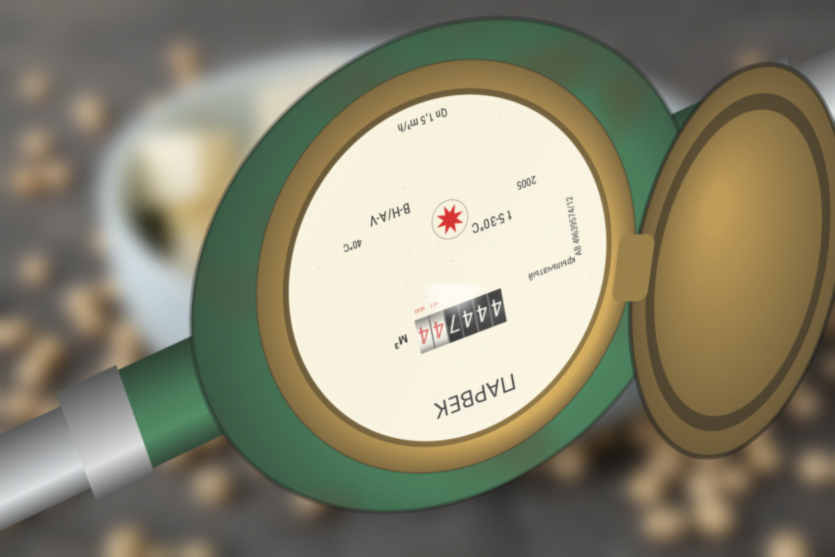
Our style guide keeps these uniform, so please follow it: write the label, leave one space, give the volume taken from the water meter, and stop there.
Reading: 4447.44 m³
